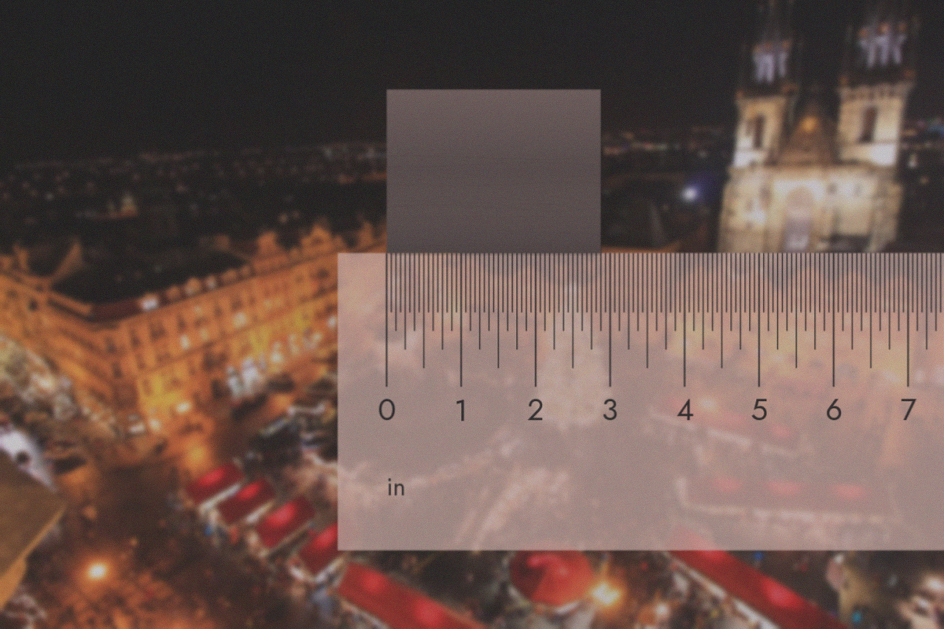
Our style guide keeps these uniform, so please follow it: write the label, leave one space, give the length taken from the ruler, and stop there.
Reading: 2.875 in
